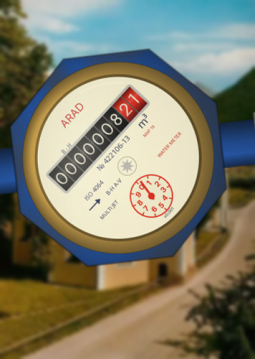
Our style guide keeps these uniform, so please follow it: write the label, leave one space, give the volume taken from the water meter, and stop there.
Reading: 8.210 m³
